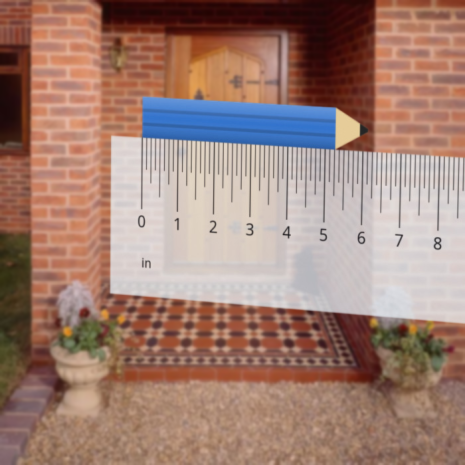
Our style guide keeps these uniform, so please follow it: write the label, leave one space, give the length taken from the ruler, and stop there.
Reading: 6.125 in
